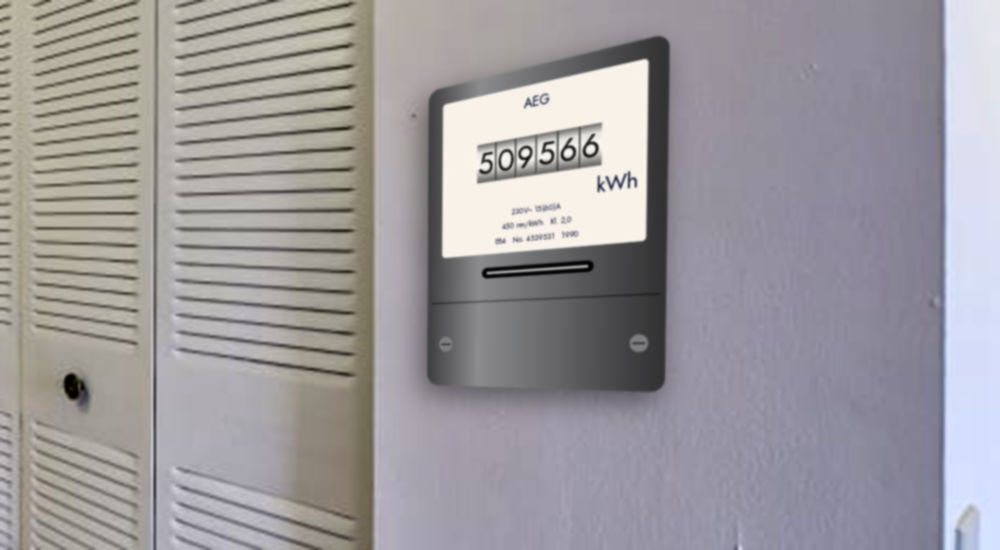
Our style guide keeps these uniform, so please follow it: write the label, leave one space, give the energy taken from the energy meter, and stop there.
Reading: 509566 kWh
